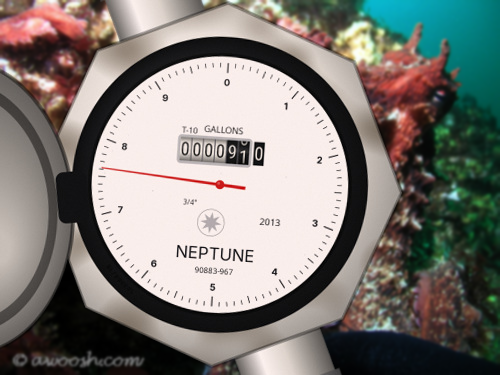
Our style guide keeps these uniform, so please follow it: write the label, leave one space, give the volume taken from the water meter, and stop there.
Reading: 907.6 gal
